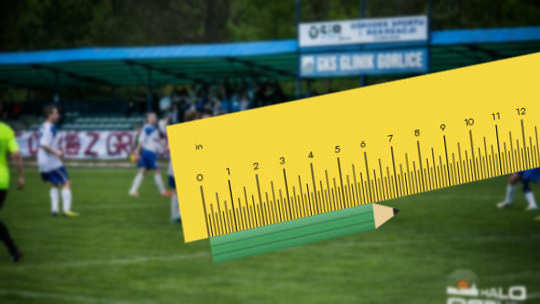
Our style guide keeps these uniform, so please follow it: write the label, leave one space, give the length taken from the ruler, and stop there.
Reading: 7 in
